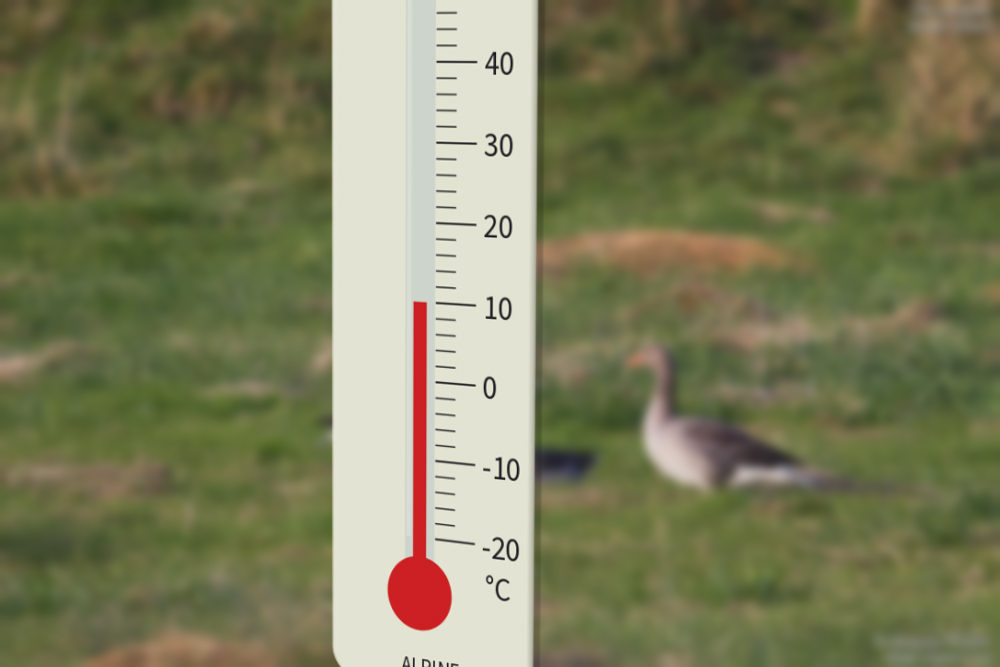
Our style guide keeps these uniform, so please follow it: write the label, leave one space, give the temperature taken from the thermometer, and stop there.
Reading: 10 °C
